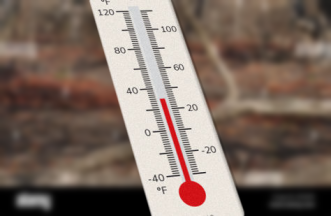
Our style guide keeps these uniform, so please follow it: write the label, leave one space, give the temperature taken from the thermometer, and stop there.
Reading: 30 °F
